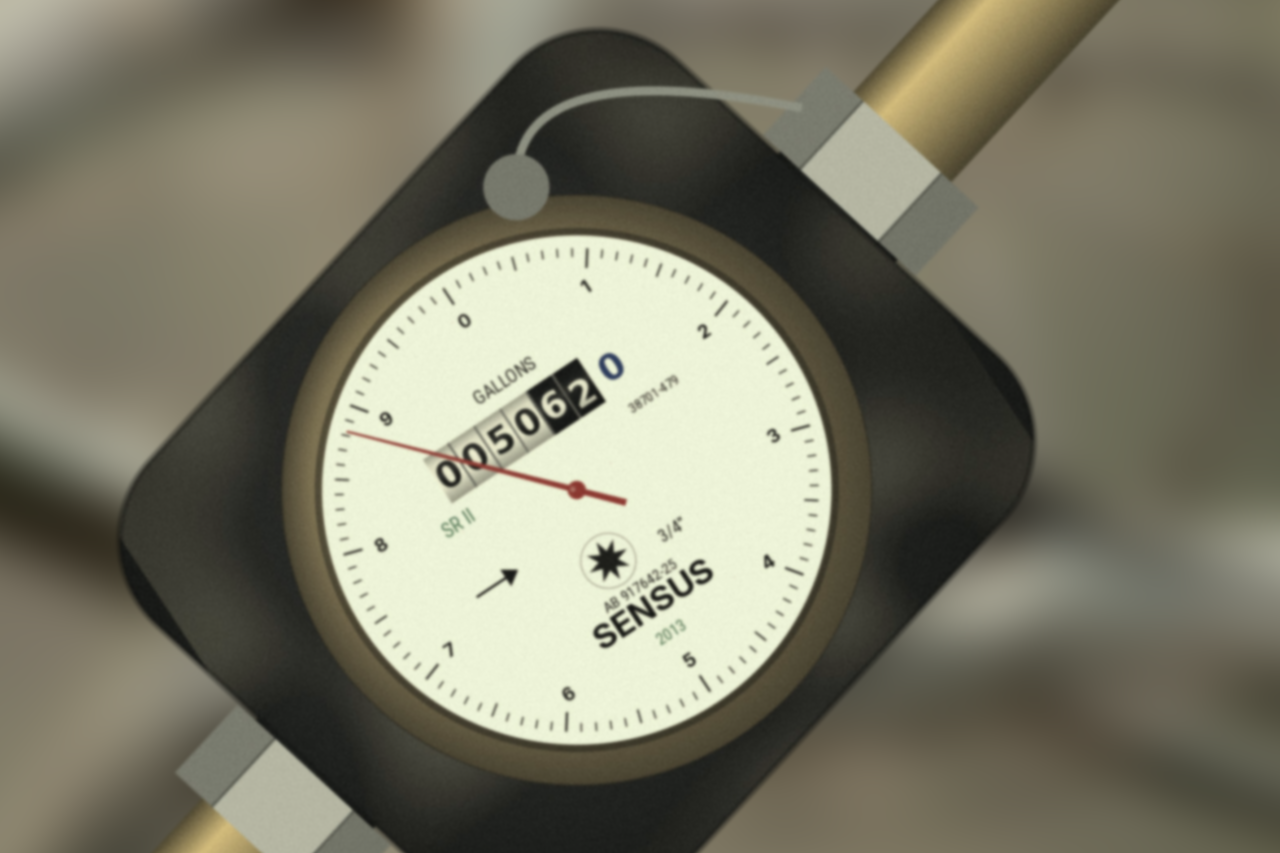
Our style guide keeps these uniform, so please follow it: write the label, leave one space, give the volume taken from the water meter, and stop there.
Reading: 50618.8 gal
